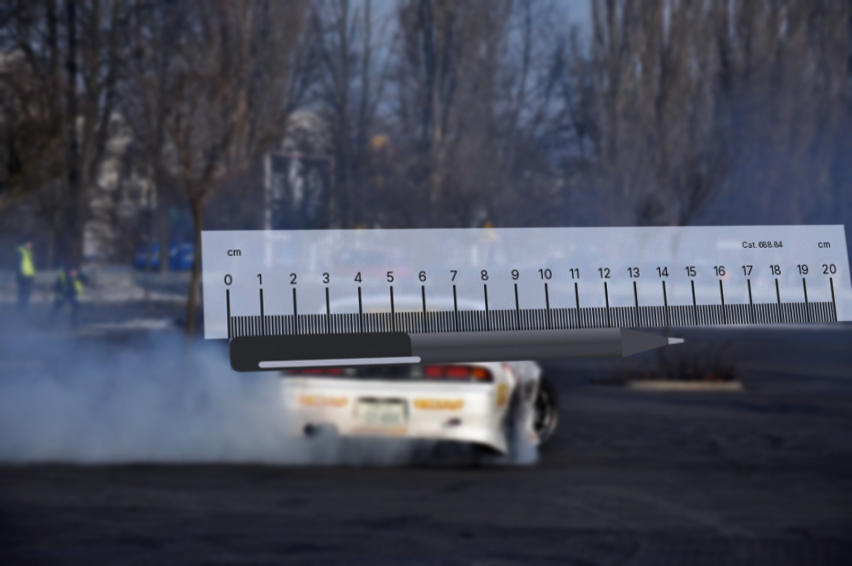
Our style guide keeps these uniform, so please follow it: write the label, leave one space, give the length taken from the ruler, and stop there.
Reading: 14.5 cm
